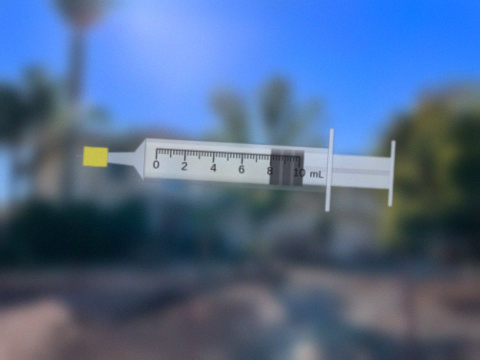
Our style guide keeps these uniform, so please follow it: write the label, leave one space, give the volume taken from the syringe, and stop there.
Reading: 8 mL
